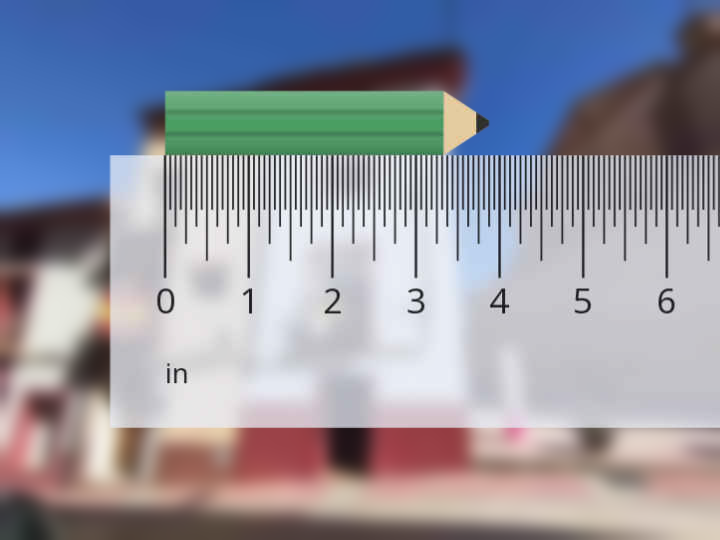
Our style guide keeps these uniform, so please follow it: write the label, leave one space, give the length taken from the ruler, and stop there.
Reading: 3.875 in
